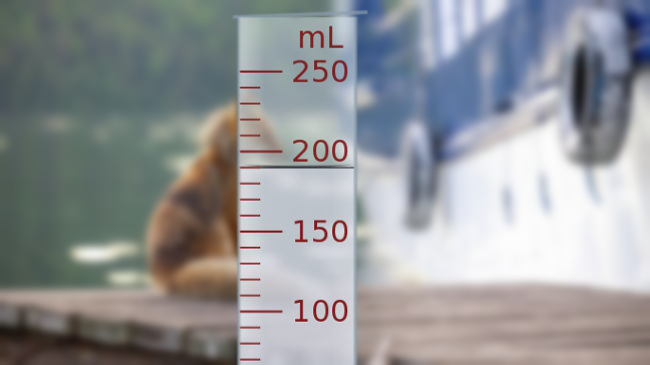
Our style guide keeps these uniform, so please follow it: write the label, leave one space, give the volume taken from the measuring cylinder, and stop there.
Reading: 190 mL
